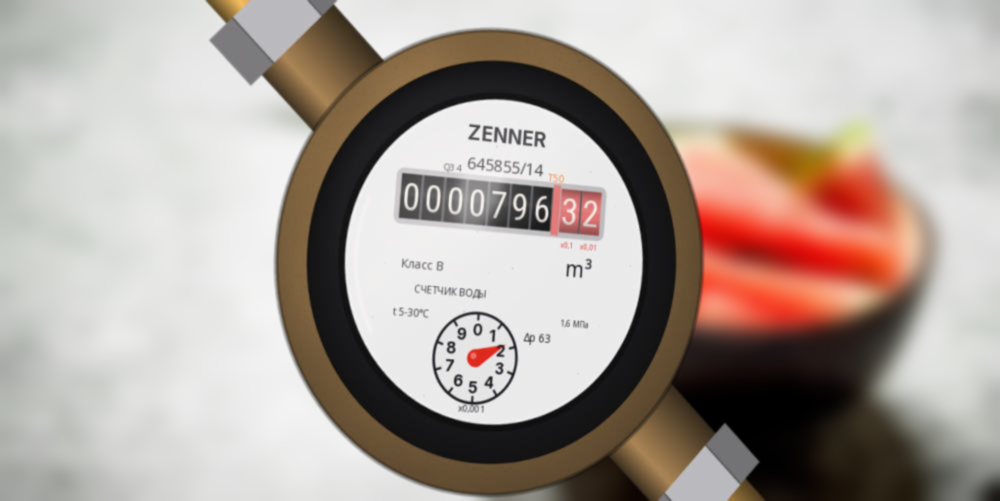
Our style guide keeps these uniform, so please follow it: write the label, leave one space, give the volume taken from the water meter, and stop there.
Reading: 796.321 m³
